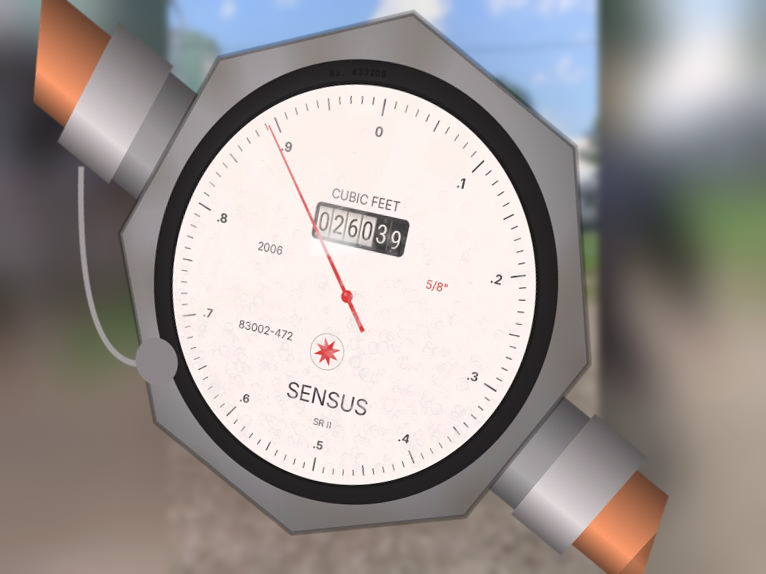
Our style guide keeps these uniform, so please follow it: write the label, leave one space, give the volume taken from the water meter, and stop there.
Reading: 26038.89 ft³
